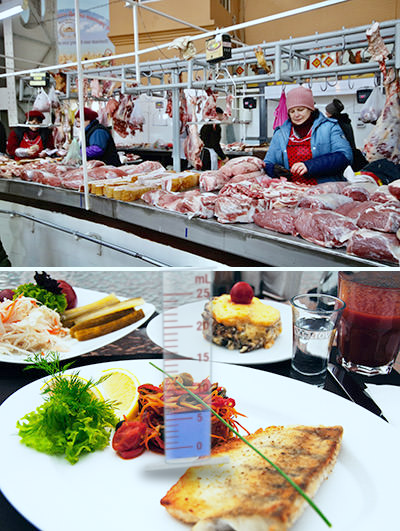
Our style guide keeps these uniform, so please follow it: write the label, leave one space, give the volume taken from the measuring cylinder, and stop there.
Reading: 6 mL
